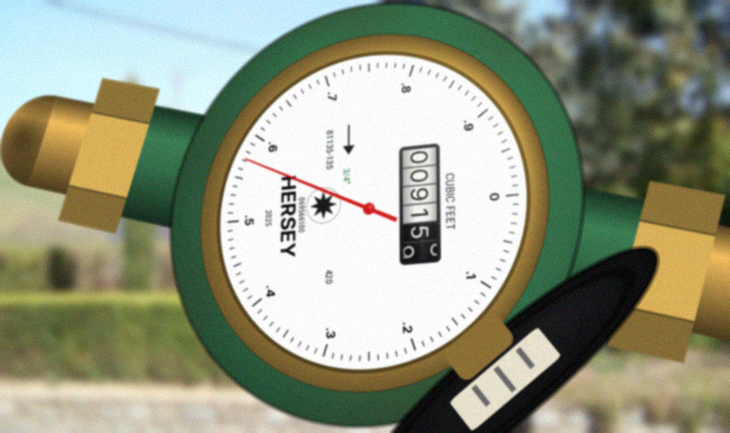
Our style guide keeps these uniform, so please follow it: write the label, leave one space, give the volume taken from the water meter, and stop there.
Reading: 9158.57 ft³
